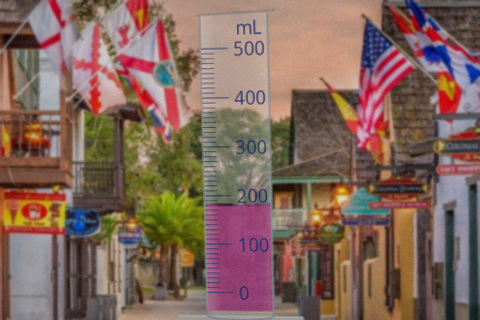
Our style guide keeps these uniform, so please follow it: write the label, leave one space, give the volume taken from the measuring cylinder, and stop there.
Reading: 180 mL
